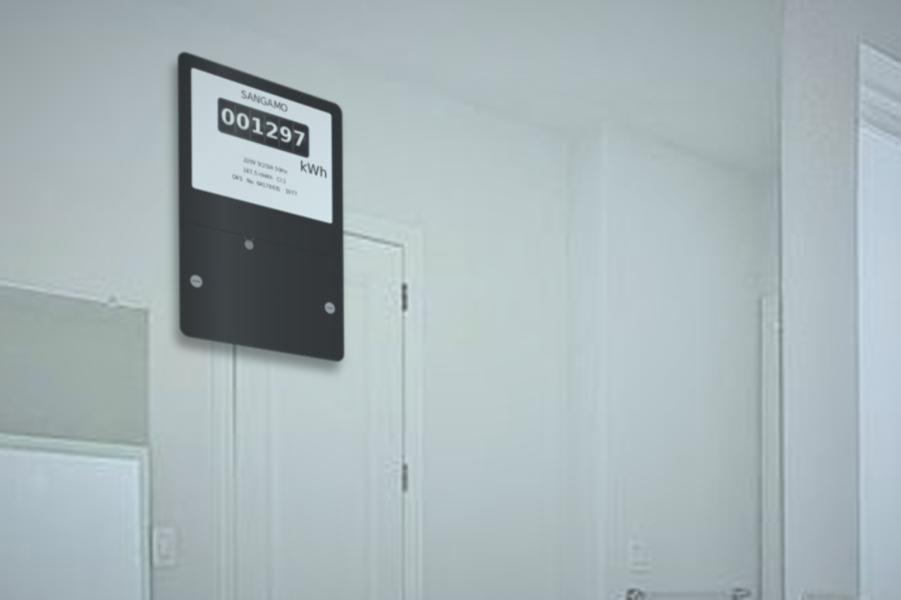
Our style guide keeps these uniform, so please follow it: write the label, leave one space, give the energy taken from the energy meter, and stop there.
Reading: 1297 kWh
